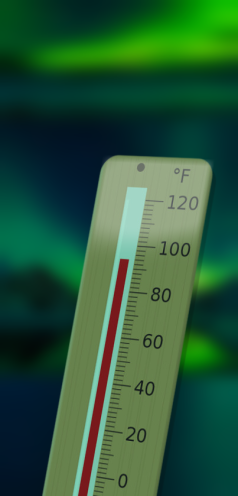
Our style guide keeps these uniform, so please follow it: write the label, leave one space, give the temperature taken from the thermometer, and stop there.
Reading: 94 °F
